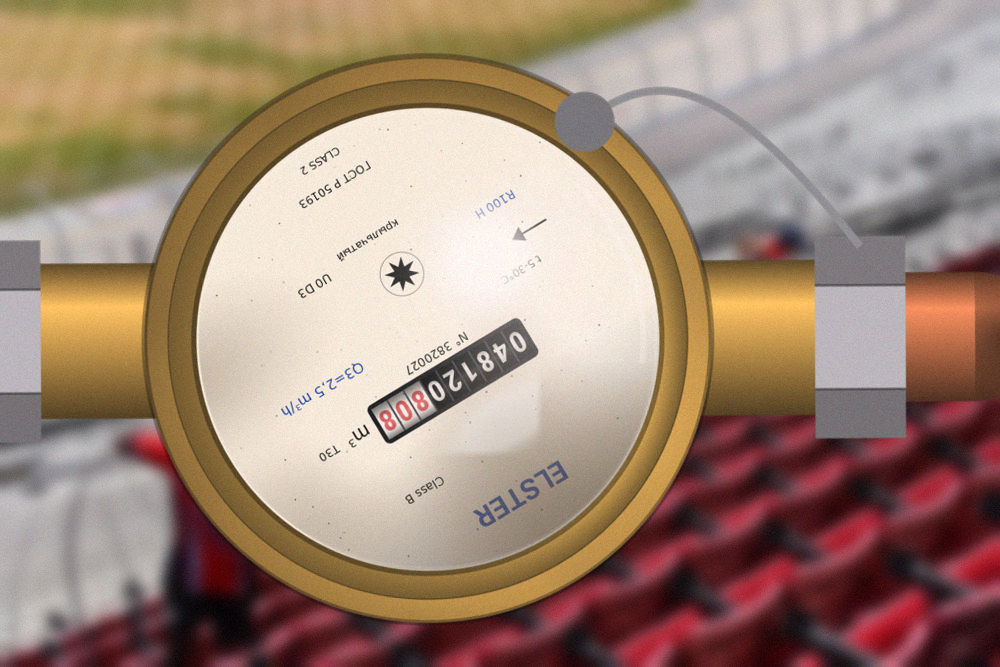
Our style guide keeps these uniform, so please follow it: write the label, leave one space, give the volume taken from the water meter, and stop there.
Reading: 48120.808 m³
